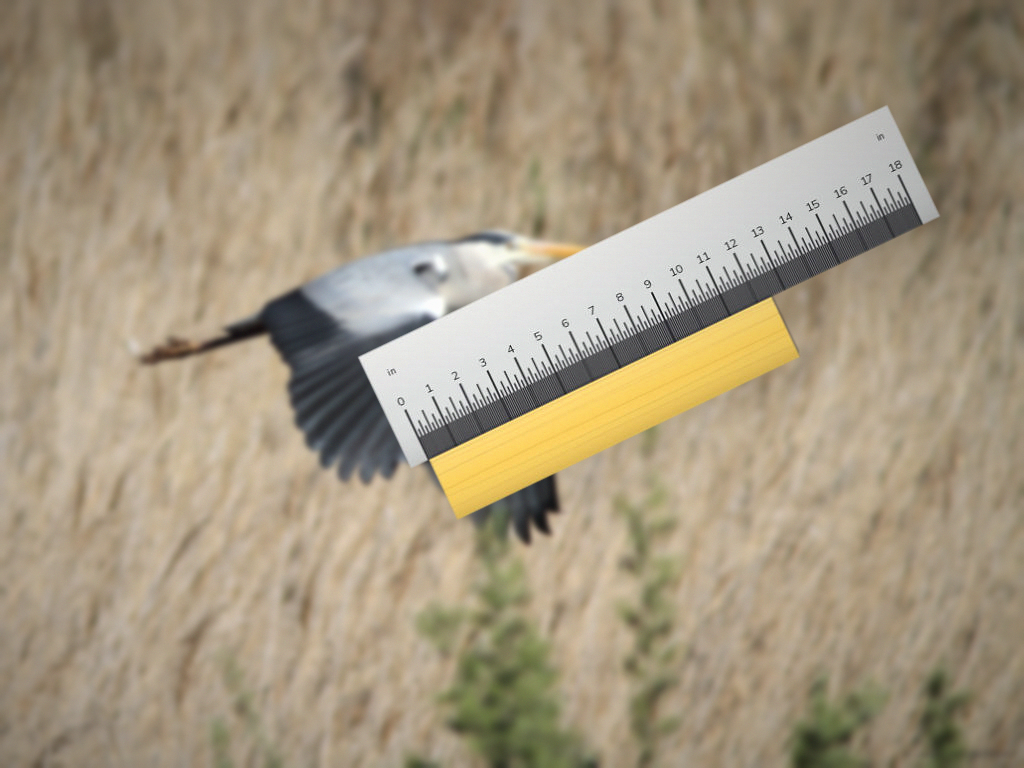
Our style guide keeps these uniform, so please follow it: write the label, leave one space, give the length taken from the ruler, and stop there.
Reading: 12.5 in
